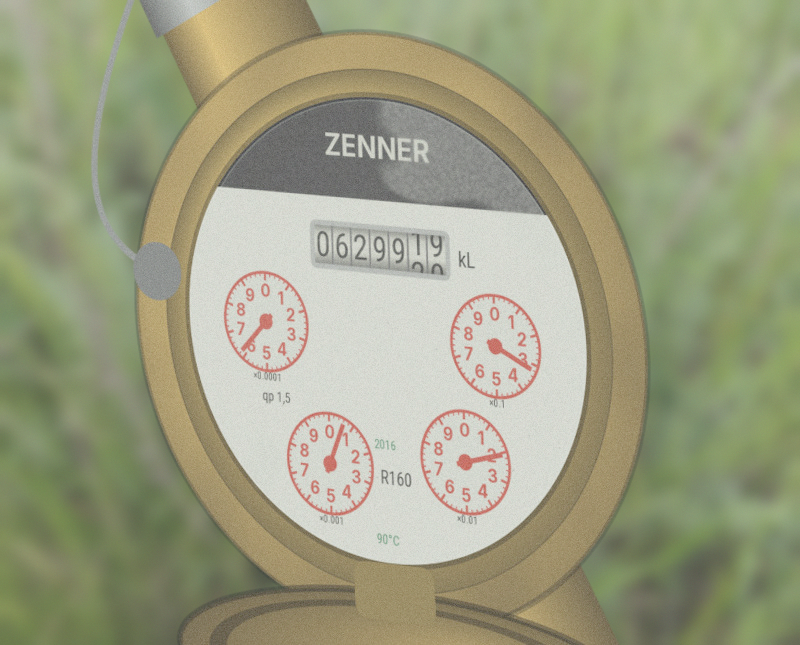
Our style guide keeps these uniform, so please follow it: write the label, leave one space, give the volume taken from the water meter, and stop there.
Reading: 629919.3206 kL
